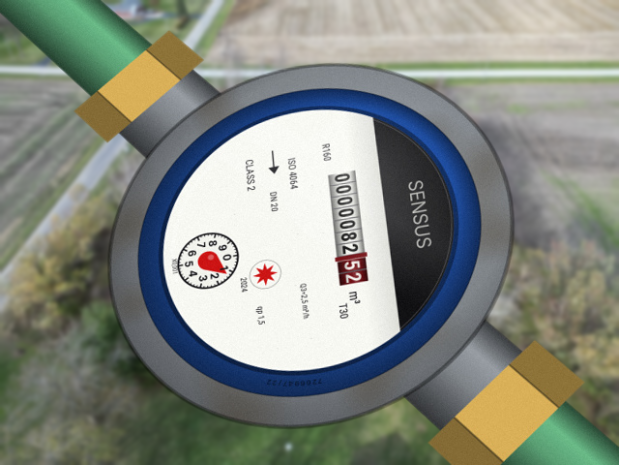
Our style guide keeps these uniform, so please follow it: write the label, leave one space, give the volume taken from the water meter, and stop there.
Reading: 82.521 m³
